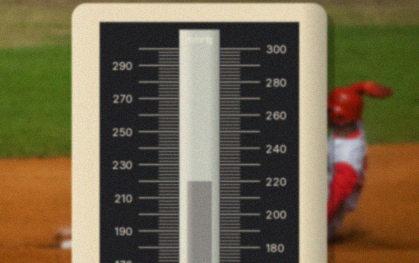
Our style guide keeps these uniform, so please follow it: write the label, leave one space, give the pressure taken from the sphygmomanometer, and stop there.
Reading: 220 mmHg
